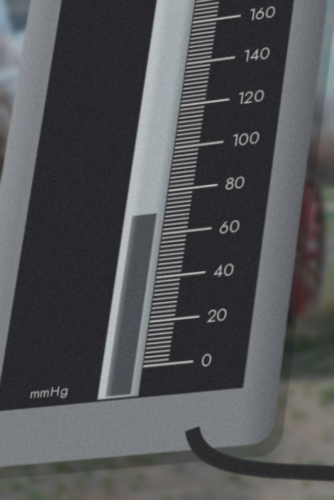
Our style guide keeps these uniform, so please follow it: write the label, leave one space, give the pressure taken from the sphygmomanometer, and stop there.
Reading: 70 mmHg
